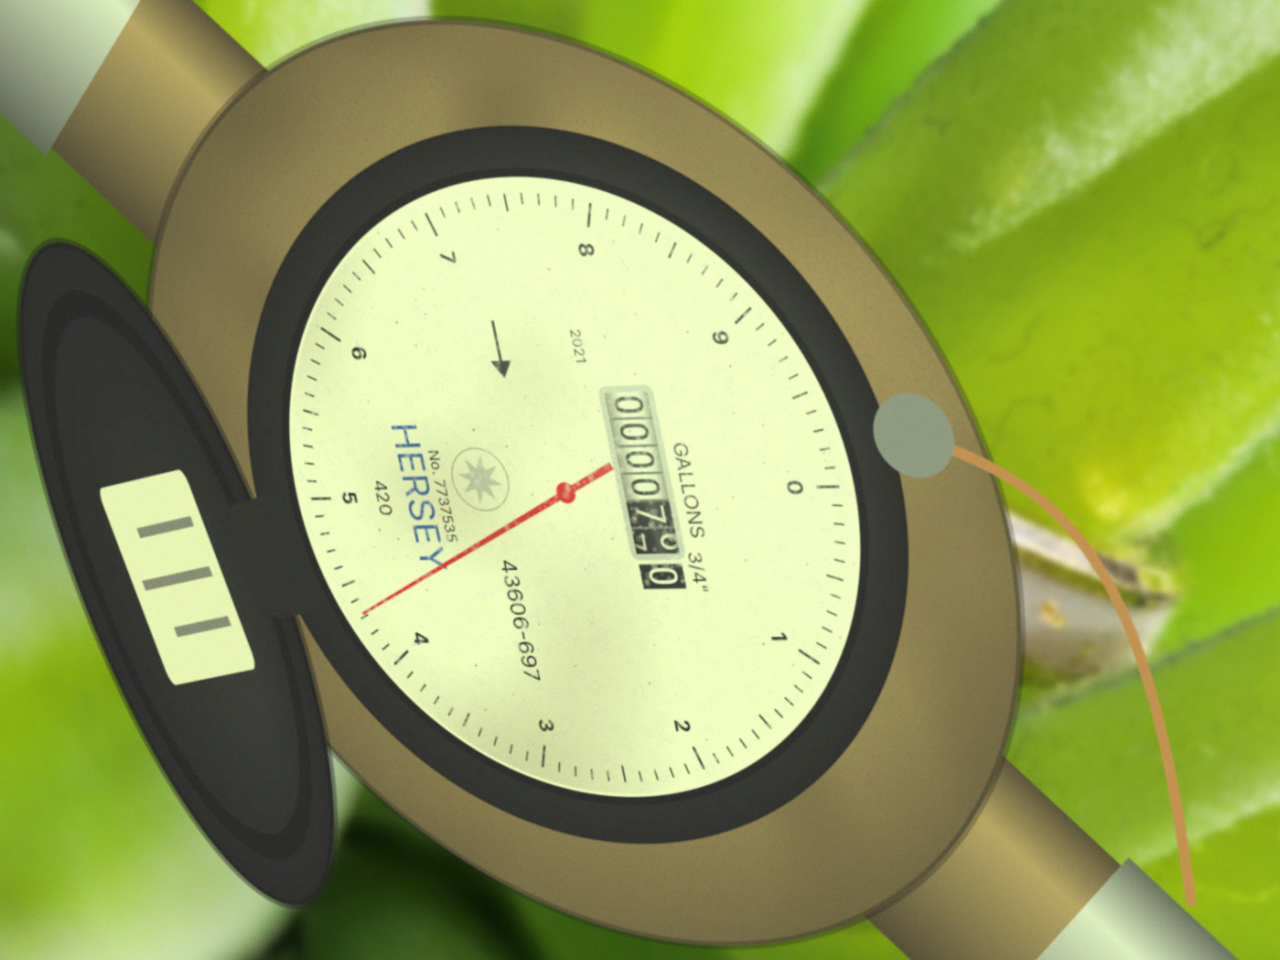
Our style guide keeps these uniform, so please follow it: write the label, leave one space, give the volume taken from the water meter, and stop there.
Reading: 764.3 gal
